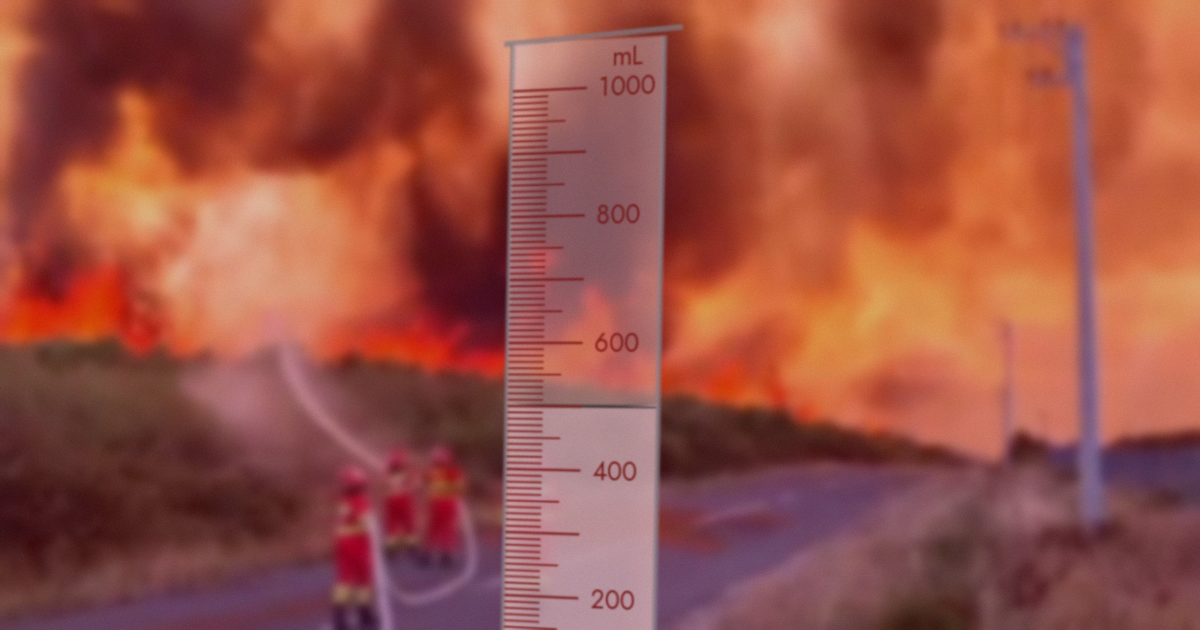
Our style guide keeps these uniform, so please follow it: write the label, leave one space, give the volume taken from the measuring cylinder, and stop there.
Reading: 500 mL
